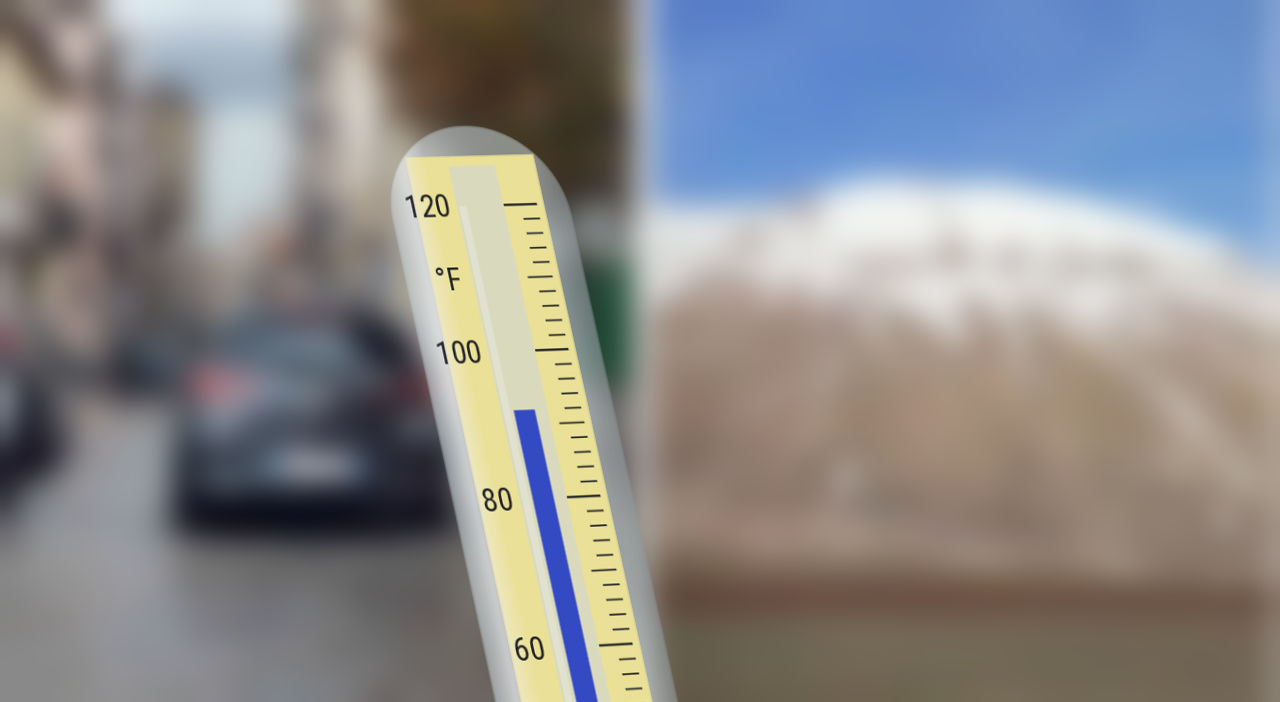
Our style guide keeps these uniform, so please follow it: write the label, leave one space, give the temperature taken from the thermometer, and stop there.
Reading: 92 °F
